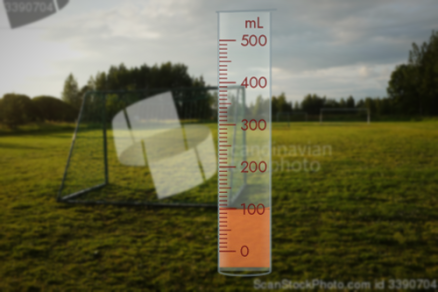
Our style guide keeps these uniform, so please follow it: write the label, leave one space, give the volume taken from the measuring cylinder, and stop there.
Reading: 100 mL
